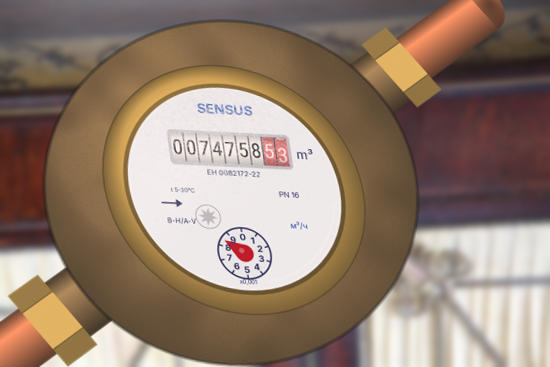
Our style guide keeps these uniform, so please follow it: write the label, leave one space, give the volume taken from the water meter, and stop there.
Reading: 74758.528 m³
